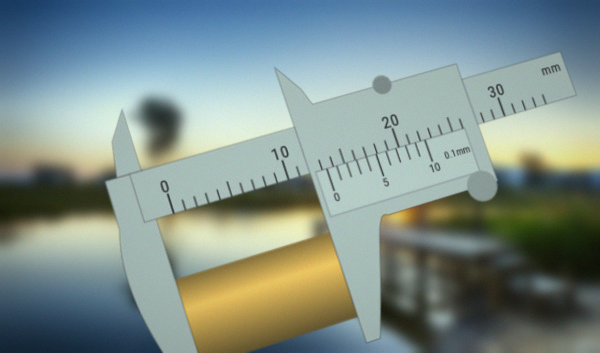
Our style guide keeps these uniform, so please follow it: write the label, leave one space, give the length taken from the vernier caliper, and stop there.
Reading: 13.4 mm
